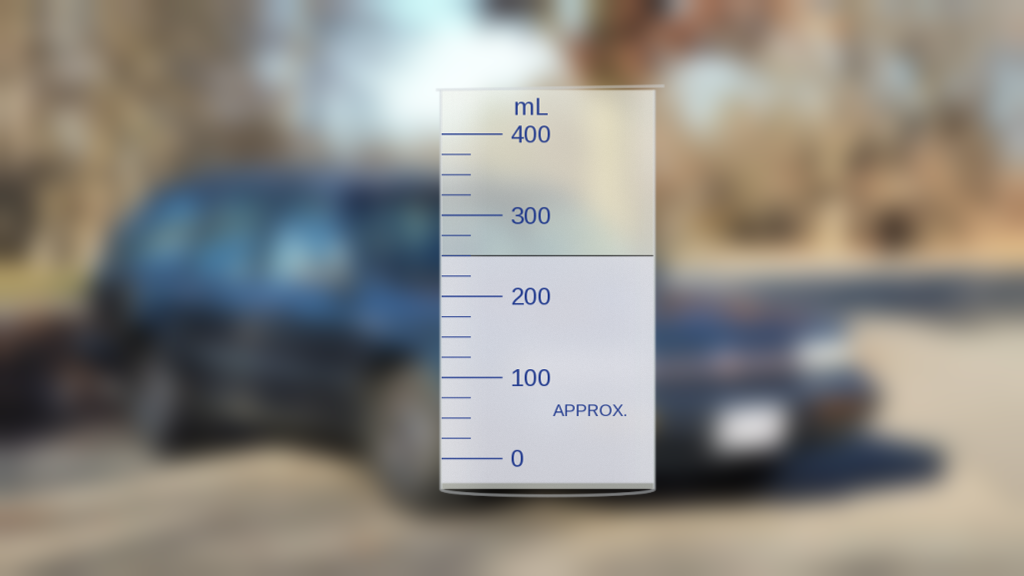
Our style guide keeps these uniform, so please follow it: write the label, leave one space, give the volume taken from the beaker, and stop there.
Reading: 250 mL
